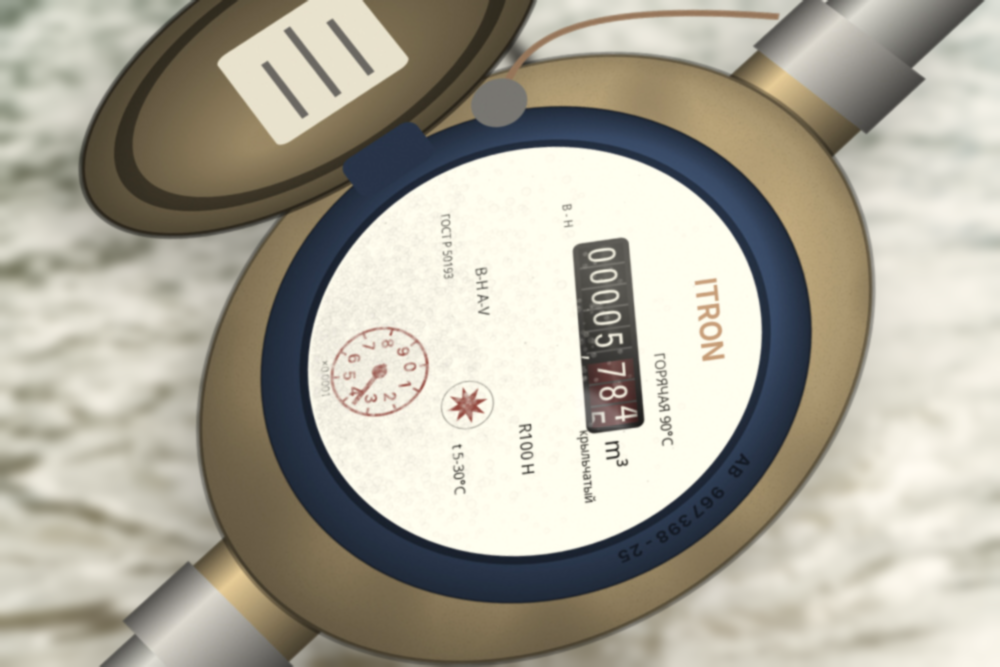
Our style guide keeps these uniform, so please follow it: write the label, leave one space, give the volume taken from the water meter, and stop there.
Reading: 5.7843 m³
